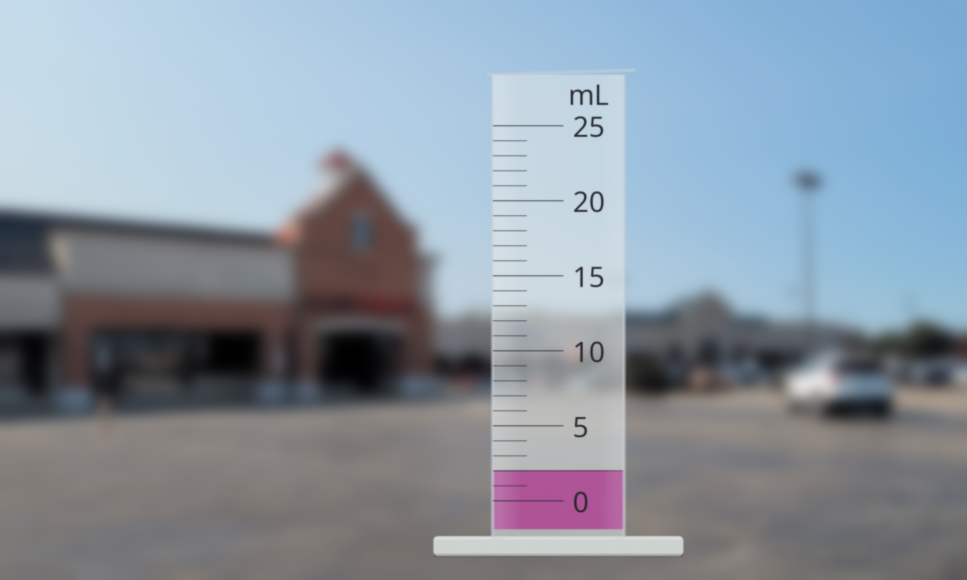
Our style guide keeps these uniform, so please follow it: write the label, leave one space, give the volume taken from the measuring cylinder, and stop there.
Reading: 2 mL
